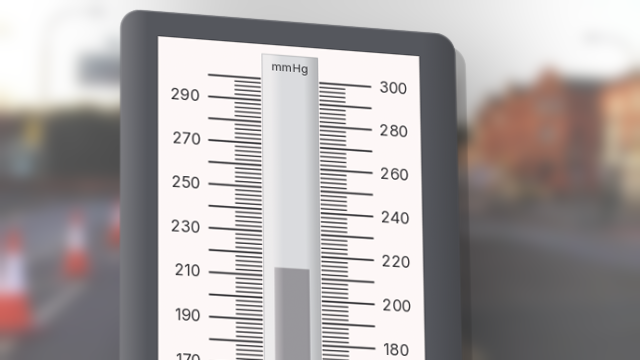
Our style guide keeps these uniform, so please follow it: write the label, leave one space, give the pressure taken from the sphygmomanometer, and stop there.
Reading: 214 mmHg
